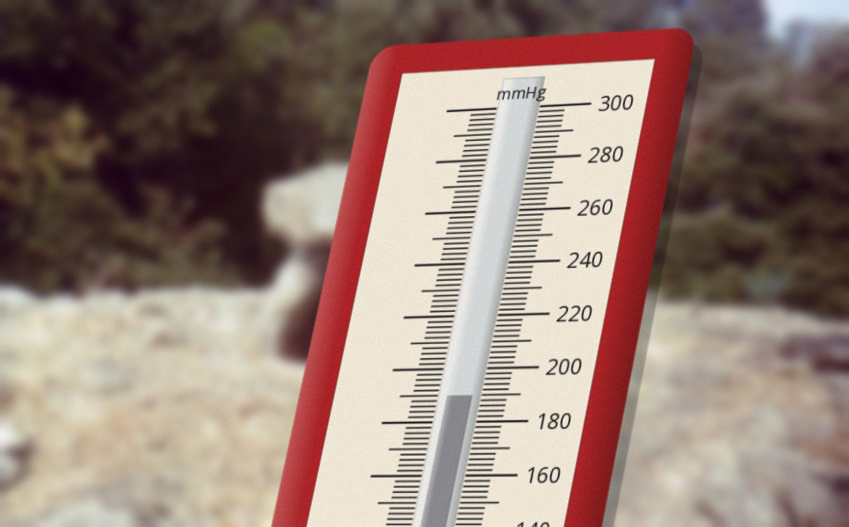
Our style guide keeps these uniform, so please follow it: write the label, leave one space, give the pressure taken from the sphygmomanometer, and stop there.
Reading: 190 mmHg
